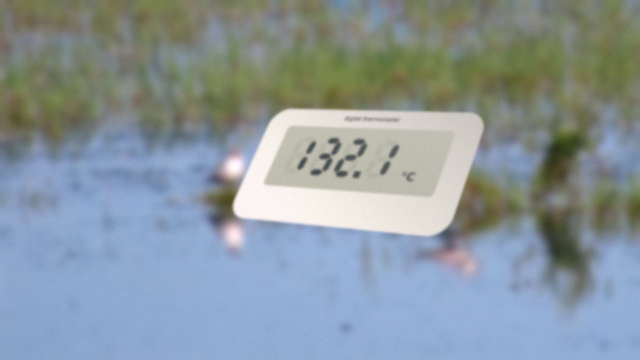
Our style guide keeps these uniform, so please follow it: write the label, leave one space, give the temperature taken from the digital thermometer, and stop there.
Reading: 132.1 °C
